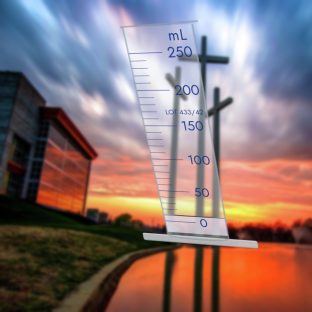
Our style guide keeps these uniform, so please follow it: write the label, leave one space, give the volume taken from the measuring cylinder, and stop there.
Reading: 10 mL
